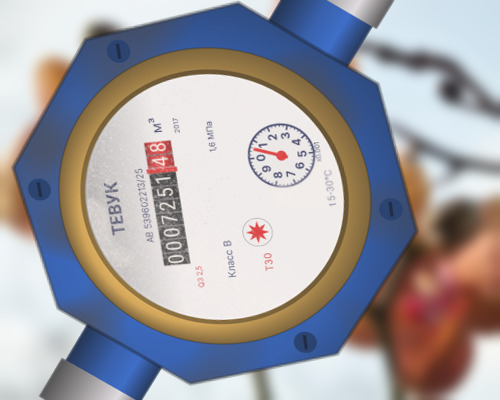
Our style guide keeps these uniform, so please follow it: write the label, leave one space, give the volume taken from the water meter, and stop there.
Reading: 7251.480 m³
